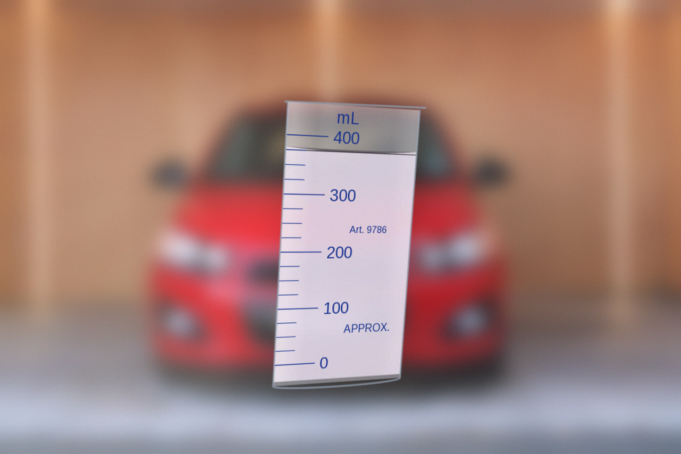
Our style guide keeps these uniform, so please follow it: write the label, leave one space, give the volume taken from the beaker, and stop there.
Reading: 375 mL
